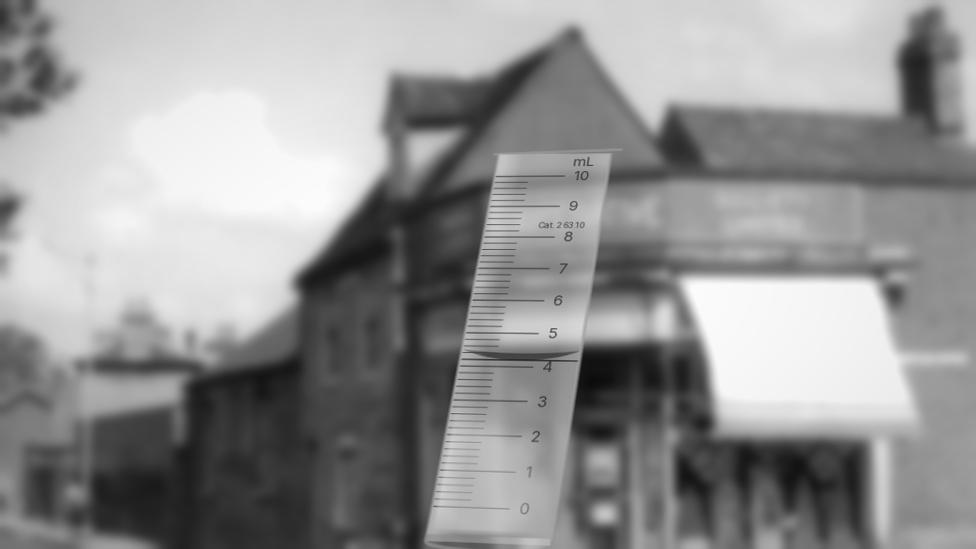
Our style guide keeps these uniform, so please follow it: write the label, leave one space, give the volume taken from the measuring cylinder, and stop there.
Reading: 4.2 mL
